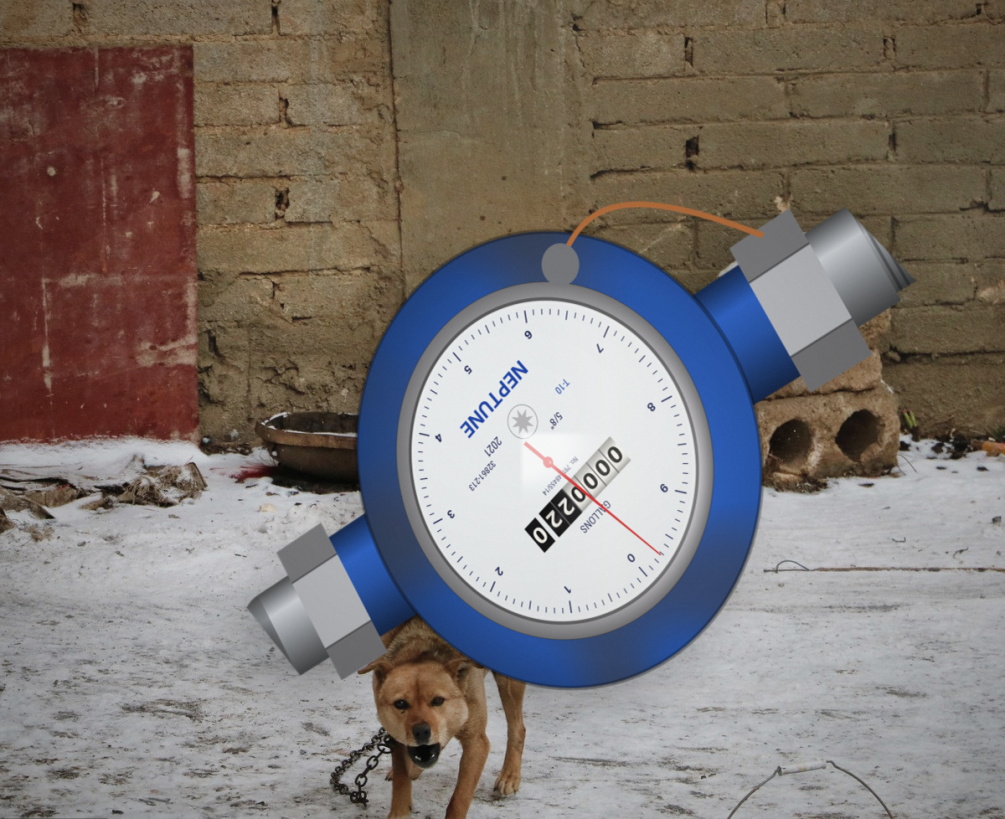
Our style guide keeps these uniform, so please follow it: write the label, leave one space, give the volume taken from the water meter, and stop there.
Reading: 219.7 gal
